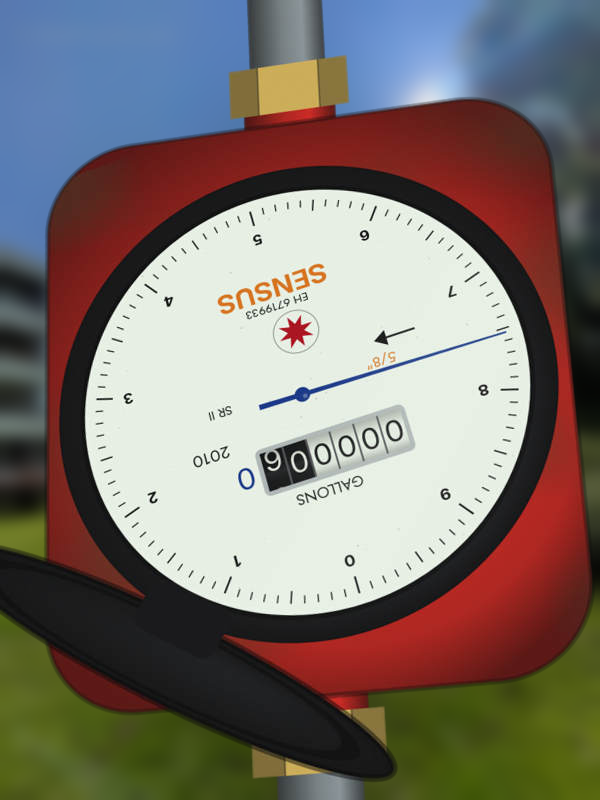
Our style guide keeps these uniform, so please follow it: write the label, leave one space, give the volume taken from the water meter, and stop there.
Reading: 57.5 gal
